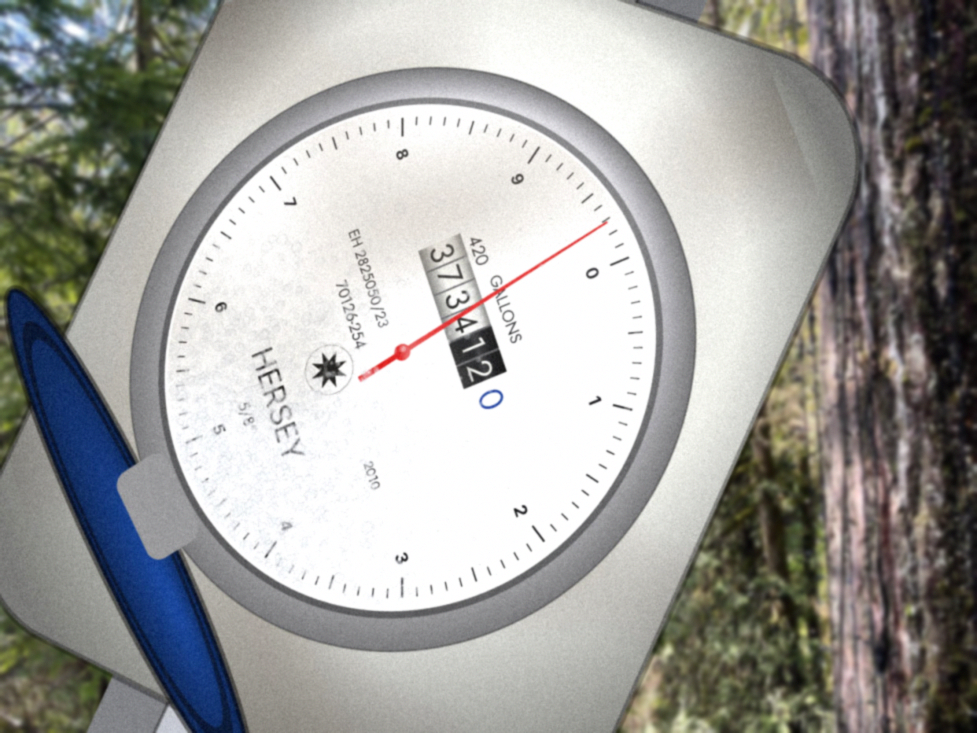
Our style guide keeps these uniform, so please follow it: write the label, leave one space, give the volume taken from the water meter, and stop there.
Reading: 3734119.7 gal
